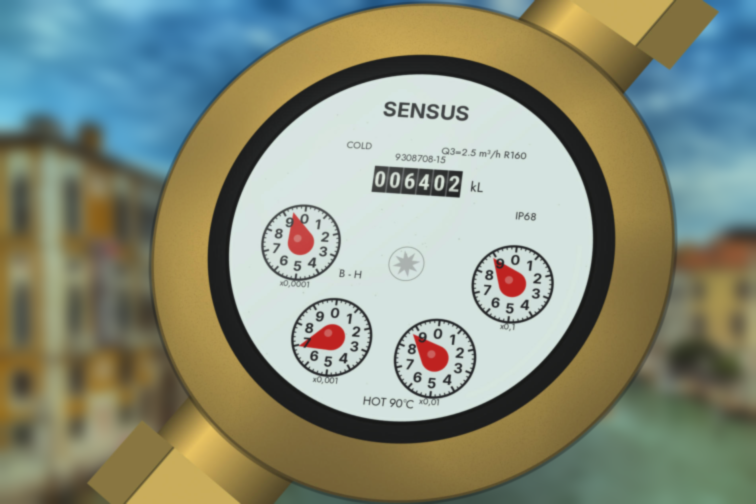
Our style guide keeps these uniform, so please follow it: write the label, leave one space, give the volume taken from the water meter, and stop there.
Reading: 6402.8869 kL
